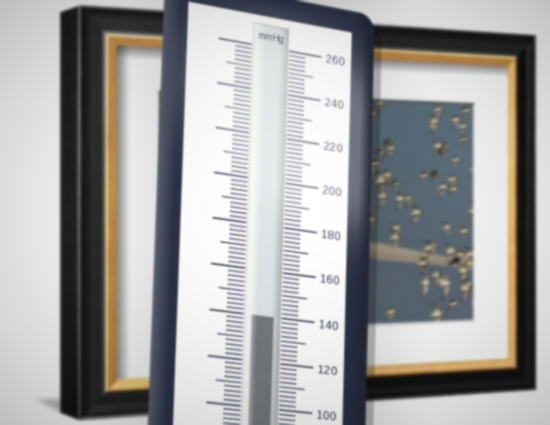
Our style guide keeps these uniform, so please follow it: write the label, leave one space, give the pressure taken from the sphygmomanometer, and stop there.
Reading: 140 mmHg
